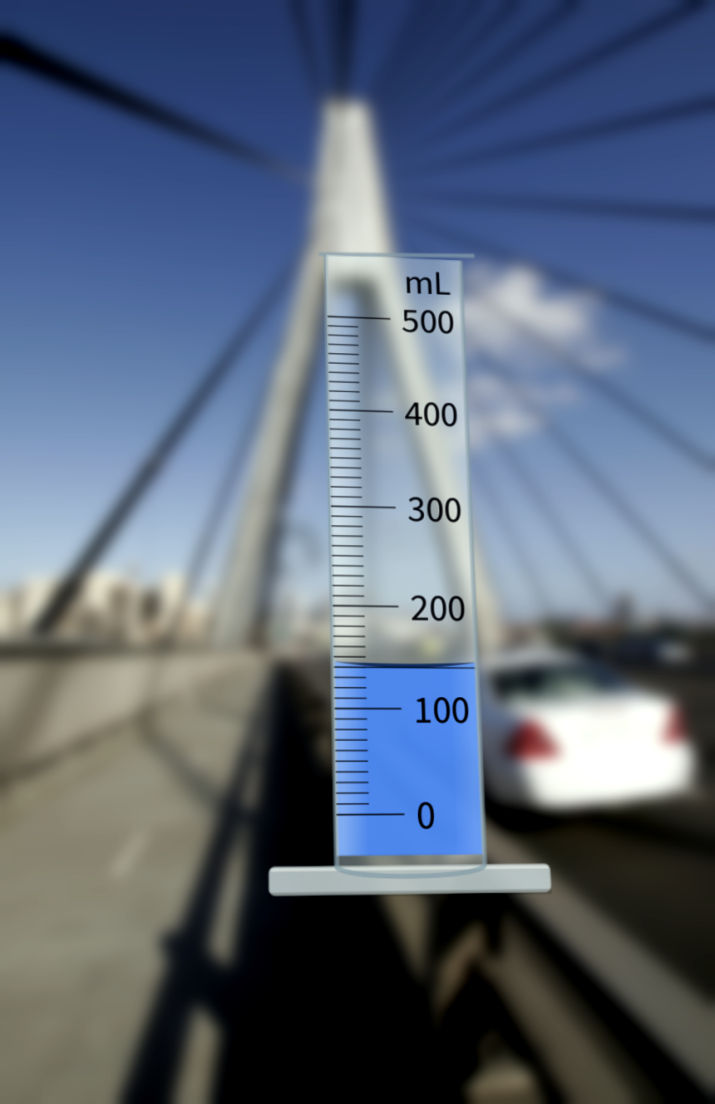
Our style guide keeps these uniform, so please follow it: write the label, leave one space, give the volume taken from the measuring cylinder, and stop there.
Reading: 140 mL
